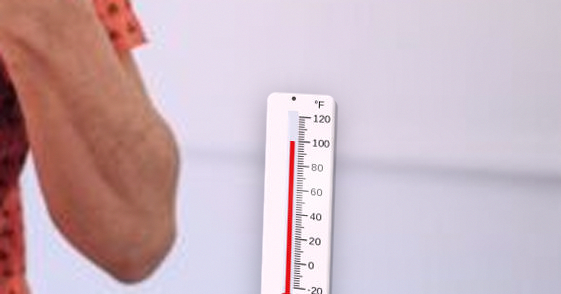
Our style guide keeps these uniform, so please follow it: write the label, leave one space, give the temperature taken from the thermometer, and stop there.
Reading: 100 °F
